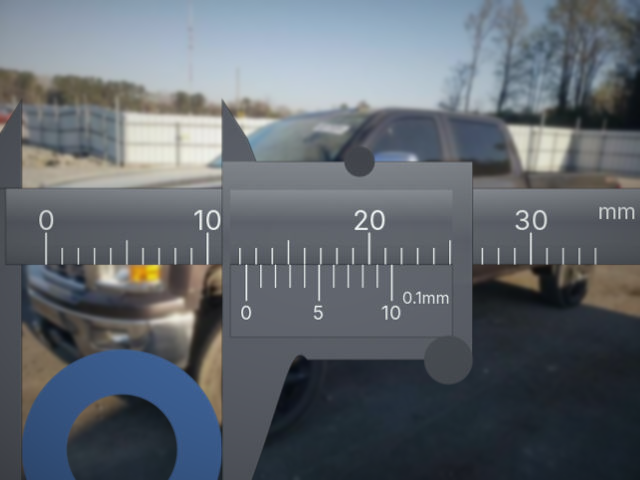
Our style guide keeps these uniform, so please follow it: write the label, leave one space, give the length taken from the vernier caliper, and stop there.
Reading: 12.4 mm
